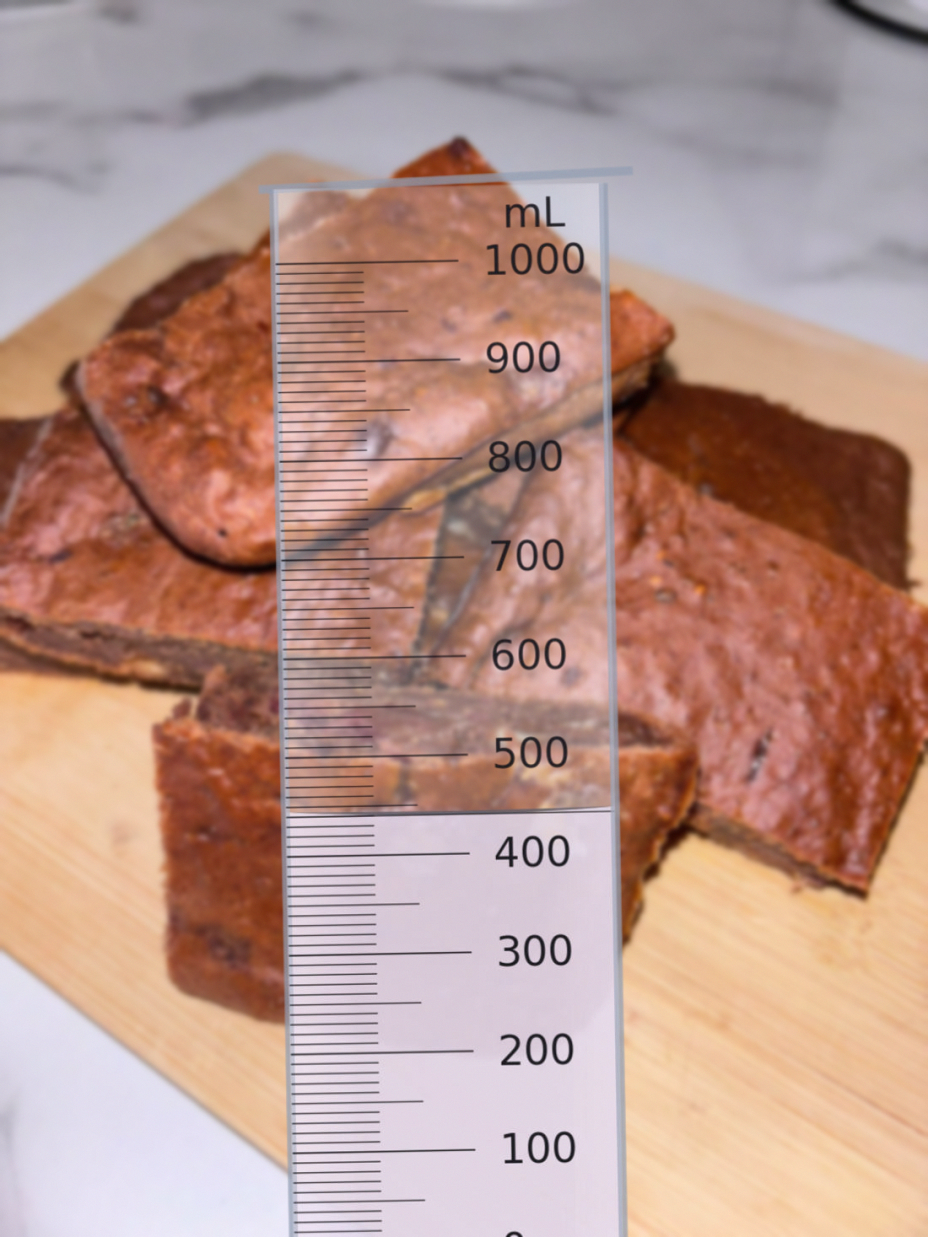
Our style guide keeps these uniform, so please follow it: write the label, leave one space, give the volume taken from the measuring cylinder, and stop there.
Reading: 440 mL
